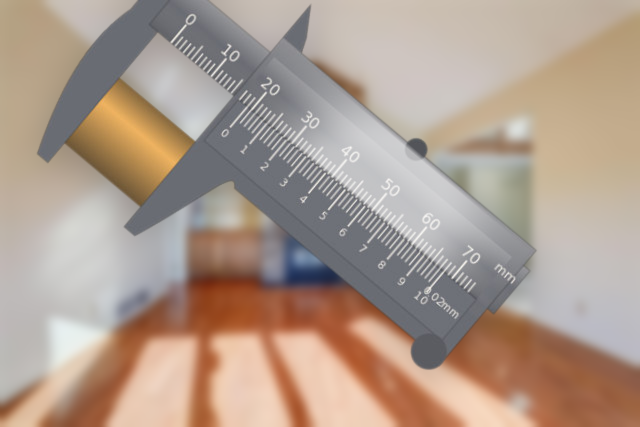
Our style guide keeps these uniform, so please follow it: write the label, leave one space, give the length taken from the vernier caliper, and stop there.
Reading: 19.0 mm
